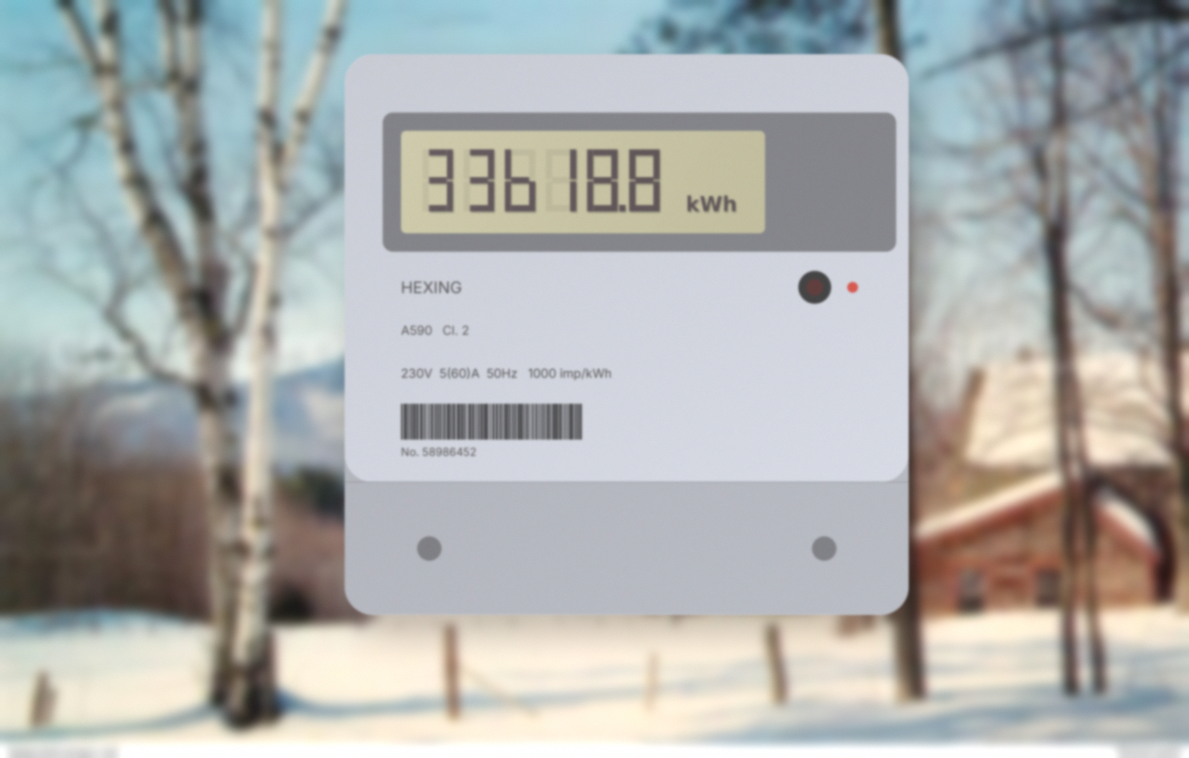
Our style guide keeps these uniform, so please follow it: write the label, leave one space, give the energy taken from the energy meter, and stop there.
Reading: 33618.8 kWh
